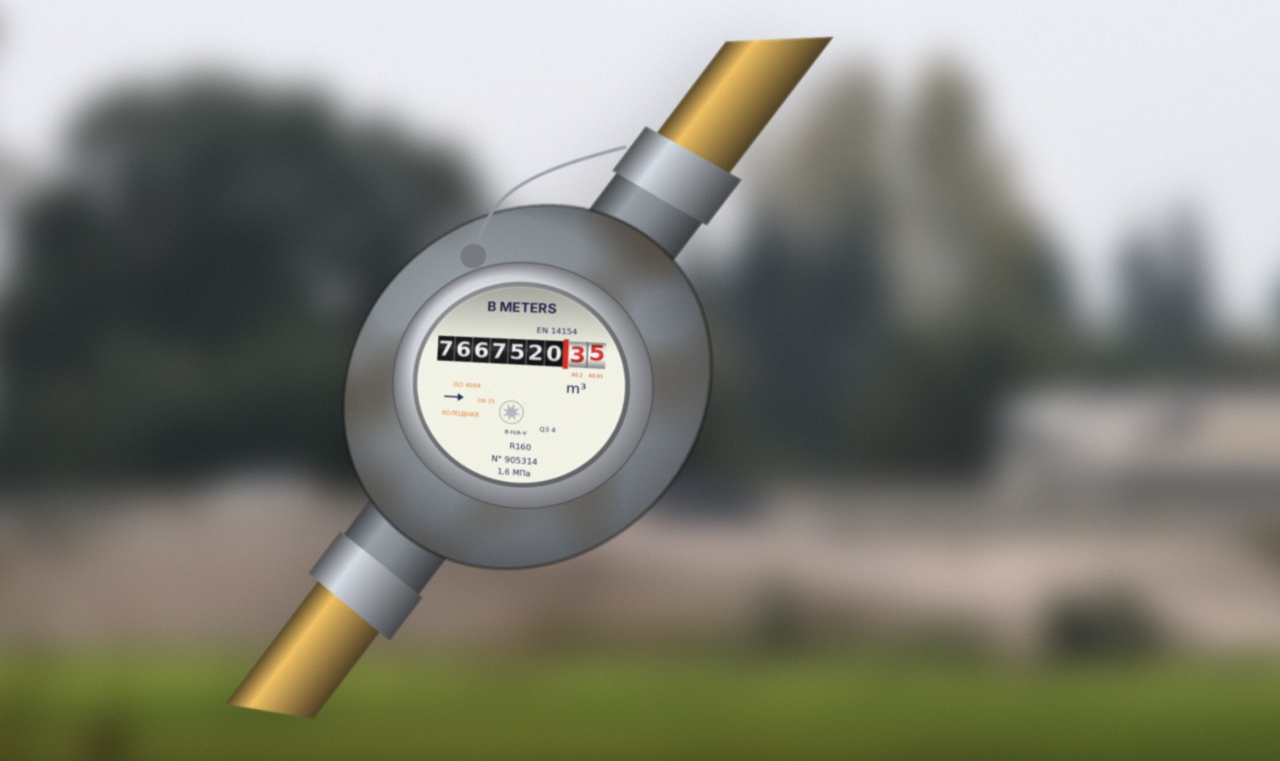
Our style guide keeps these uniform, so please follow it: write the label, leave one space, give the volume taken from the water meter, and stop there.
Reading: 7667520.35 m³
